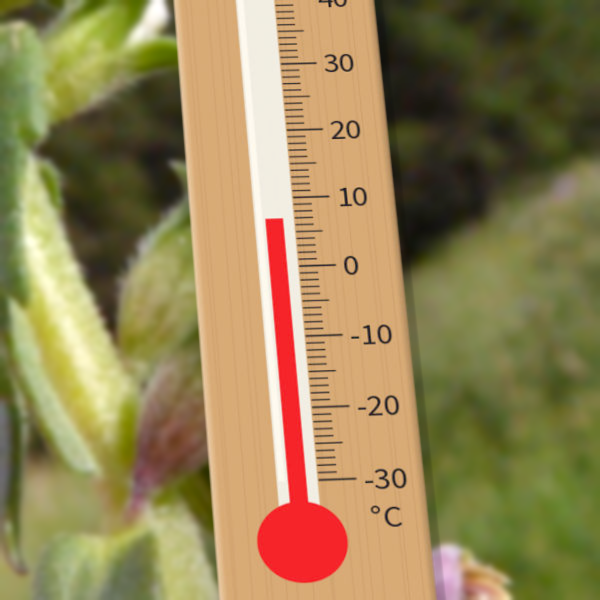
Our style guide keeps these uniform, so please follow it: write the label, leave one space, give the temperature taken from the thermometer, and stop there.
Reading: 7 °C
